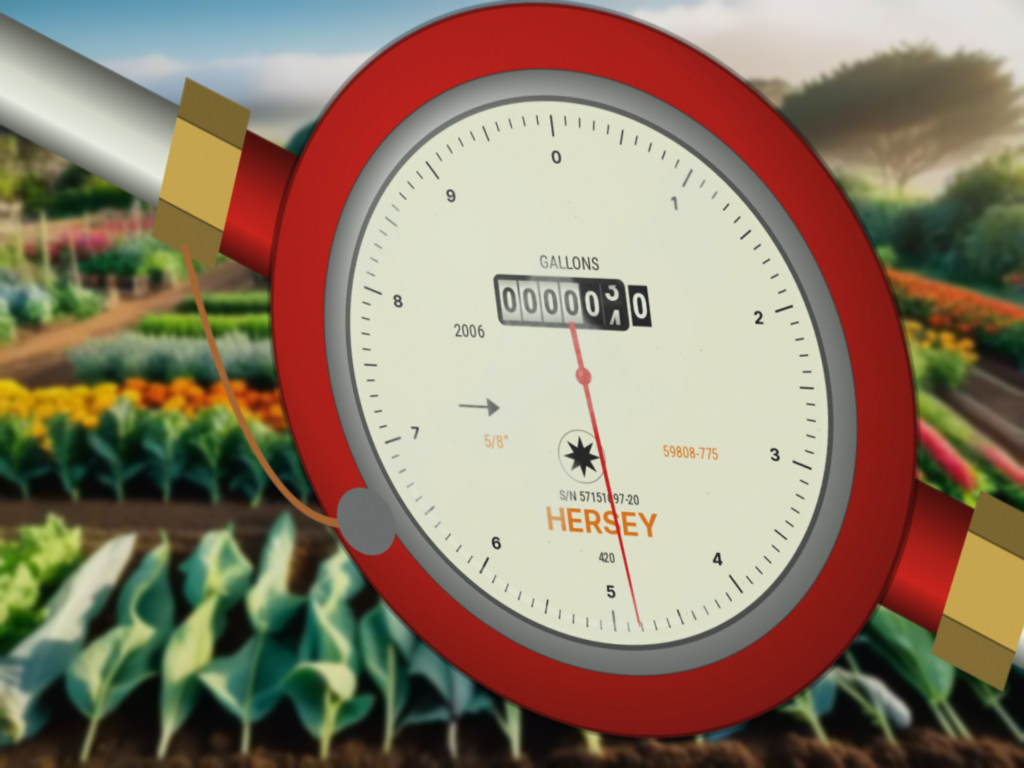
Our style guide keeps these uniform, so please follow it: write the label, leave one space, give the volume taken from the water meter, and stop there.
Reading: 34.8 gal
